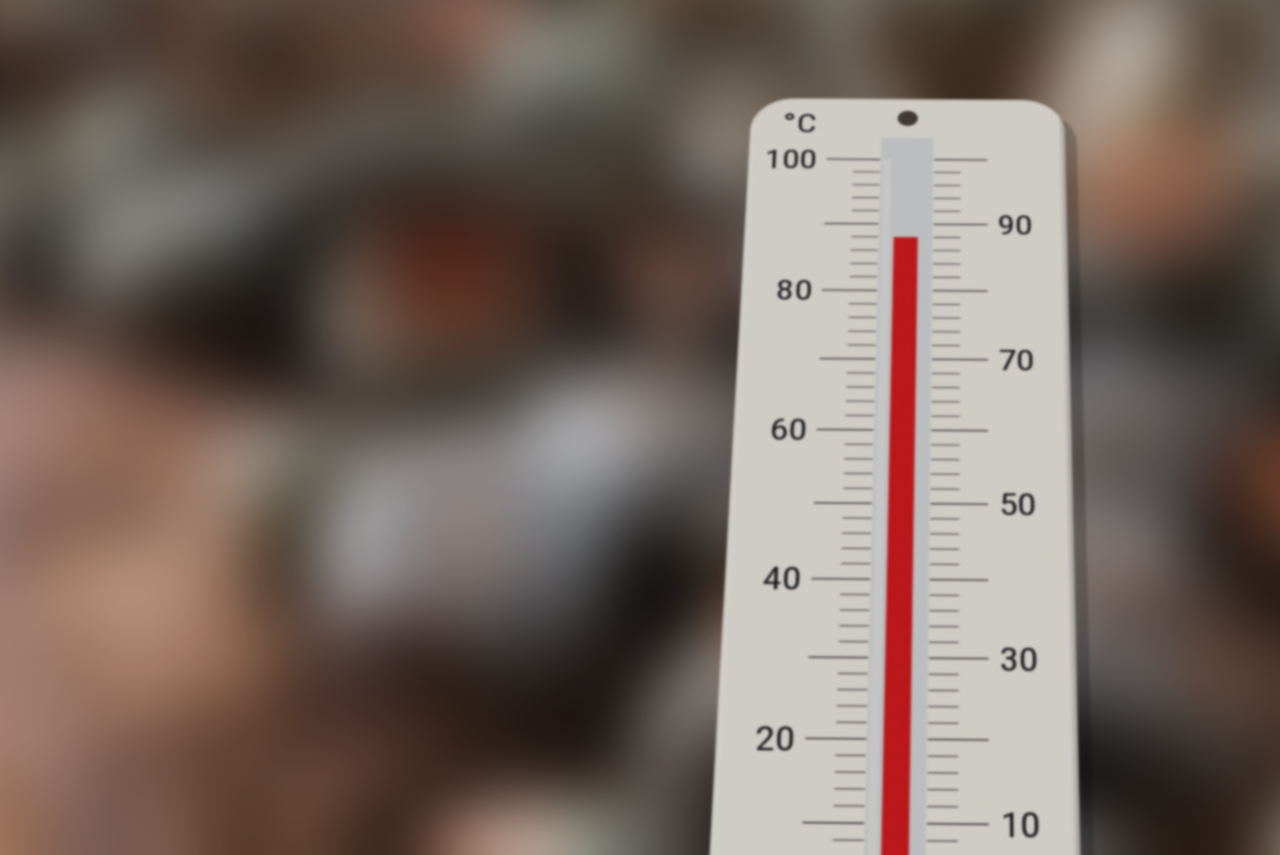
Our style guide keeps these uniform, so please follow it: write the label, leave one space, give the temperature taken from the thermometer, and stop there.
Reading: 88 °C
